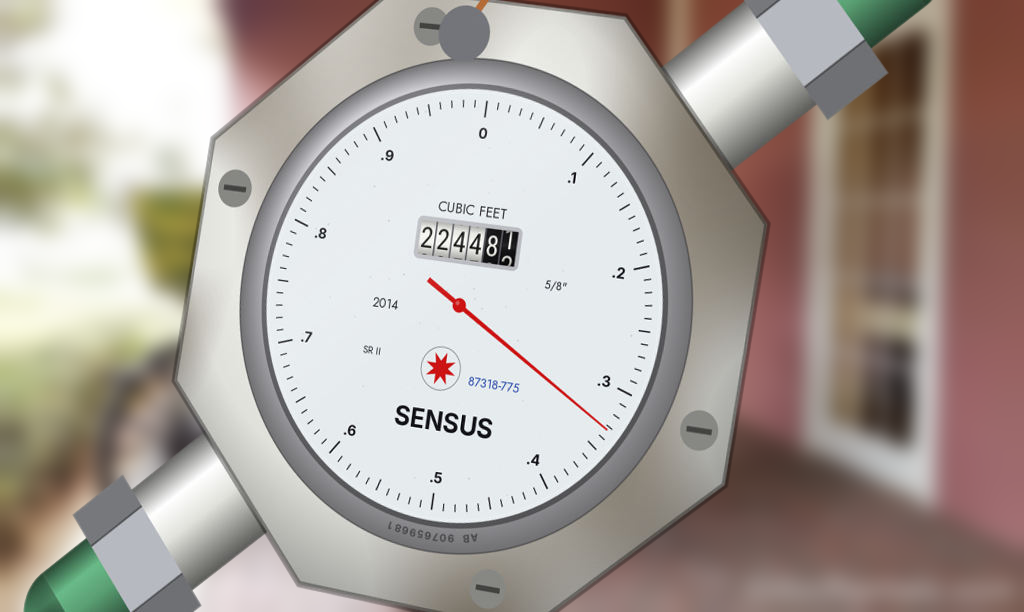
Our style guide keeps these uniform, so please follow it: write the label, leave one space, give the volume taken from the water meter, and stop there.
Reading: 224481.33 ft³
